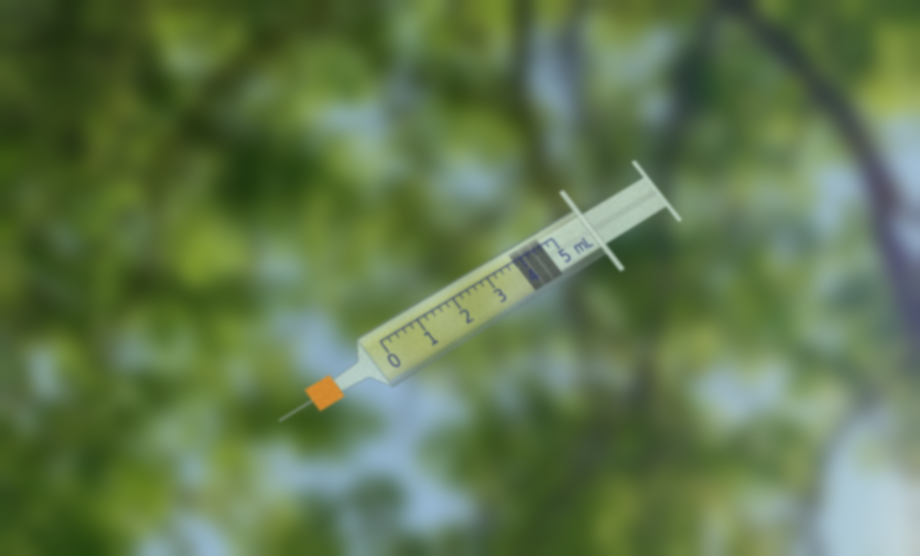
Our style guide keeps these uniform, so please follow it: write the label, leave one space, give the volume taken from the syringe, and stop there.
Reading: 3.8 mL
